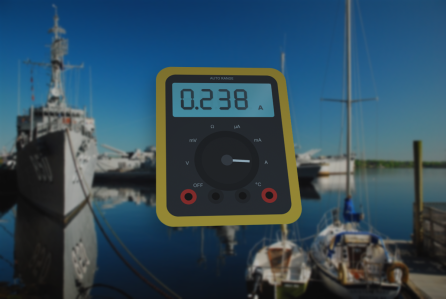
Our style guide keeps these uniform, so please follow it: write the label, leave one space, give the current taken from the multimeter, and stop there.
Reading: 0.238 A
